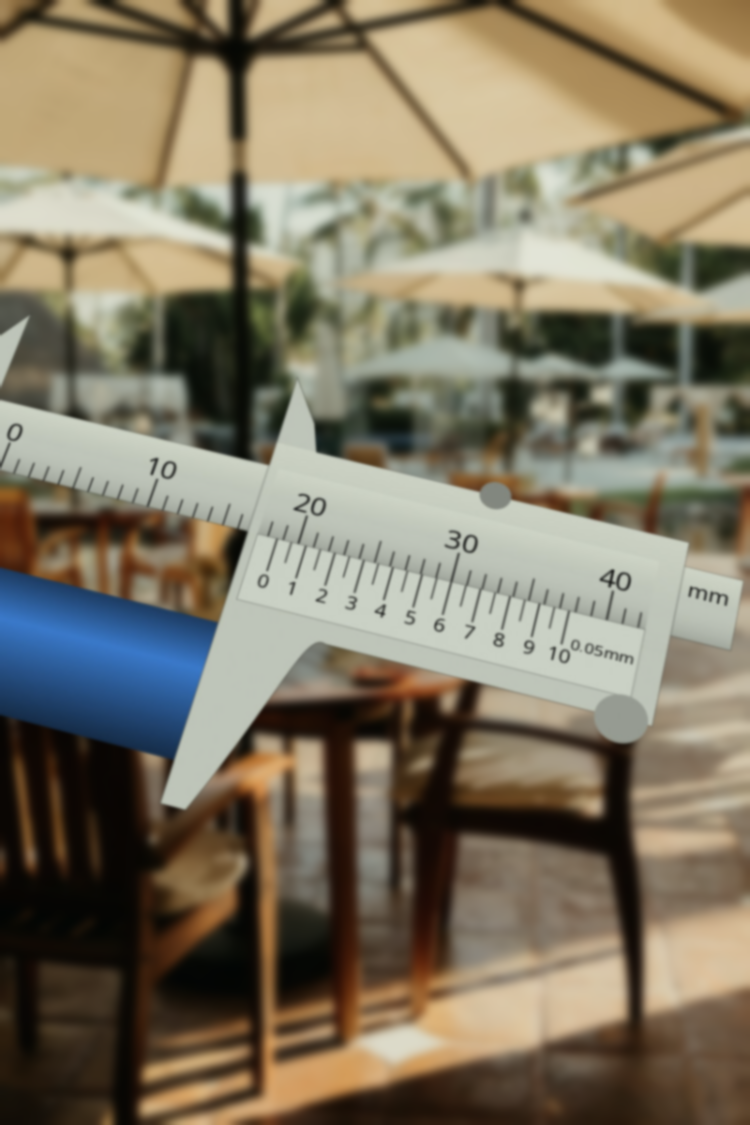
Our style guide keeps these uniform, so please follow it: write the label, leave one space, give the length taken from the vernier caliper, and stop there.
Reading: 18.6 mm
